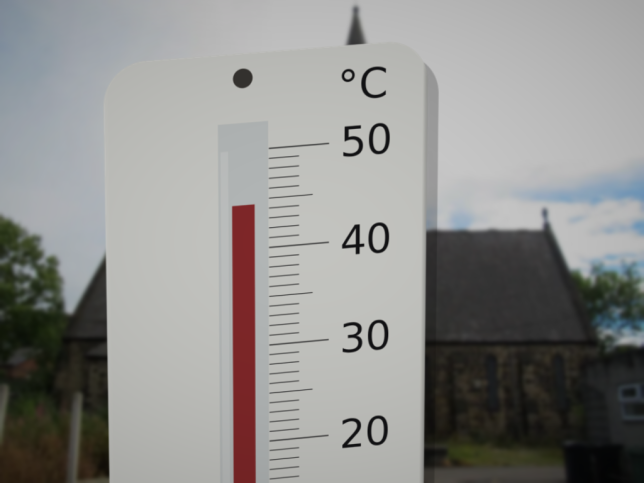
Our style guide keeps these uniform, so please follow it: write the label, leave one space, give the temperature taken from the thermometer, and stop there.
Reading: 44.5 °C
